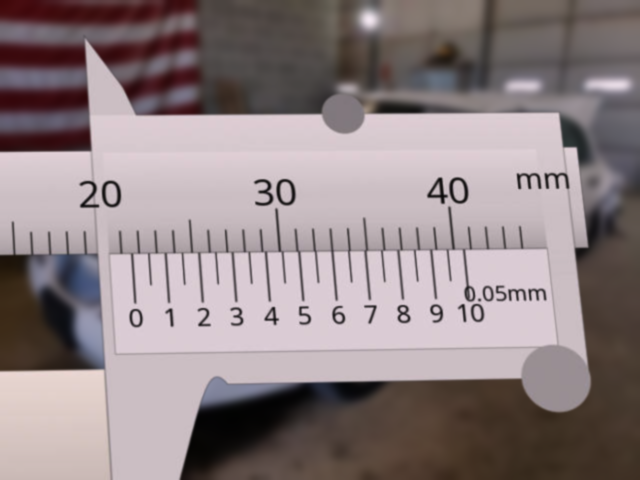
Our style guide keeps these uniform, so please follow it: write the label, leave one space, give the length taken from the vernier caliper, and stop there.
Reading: 21.6 mm
